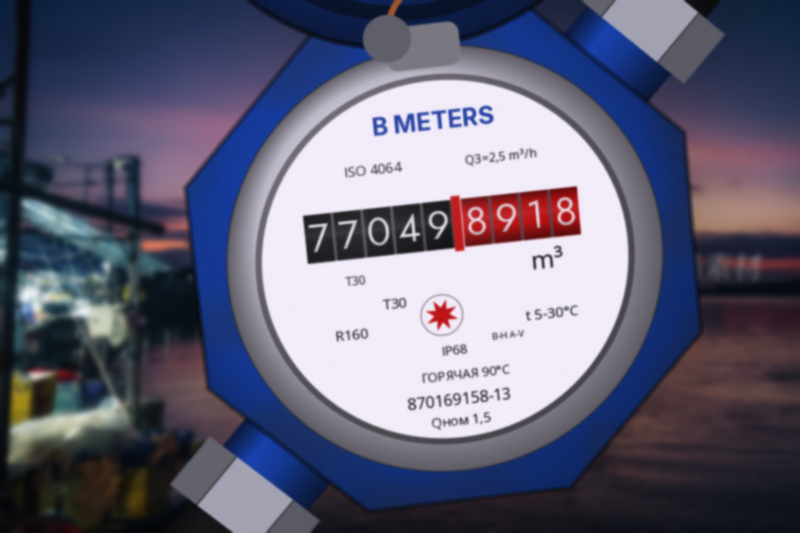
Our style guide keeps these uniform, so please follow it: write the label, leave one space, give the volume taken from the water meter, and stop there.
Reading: 77049.8918 m³
